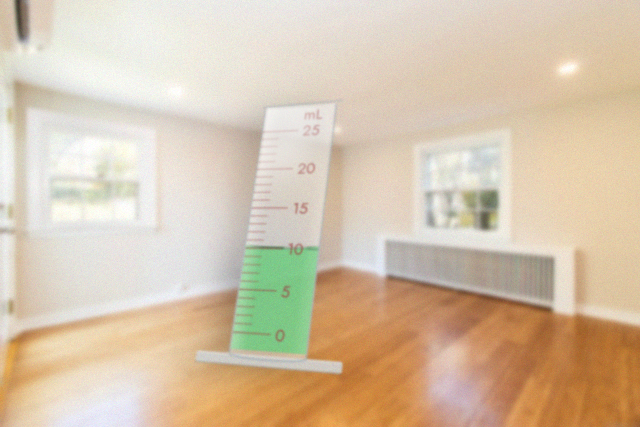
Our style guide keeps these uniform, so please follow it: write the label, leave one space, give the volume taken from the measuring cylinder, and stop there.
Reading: 10 mL
